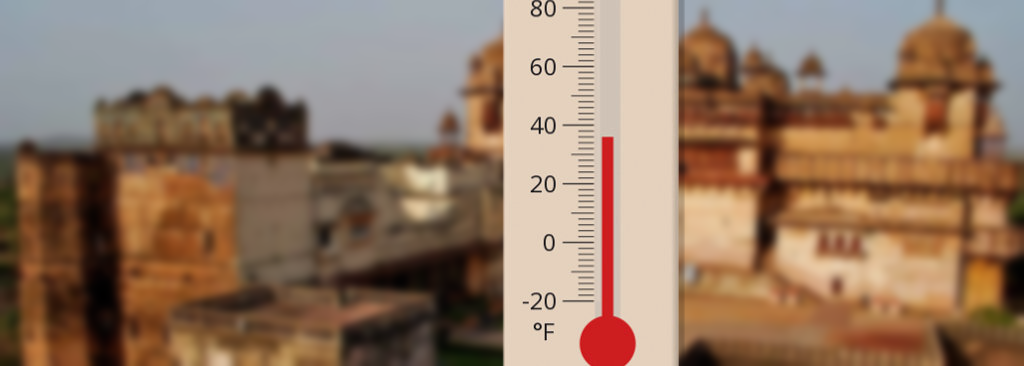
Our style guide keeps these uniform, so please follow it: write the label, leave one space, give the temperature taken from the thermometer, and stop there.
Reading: 36 °F
